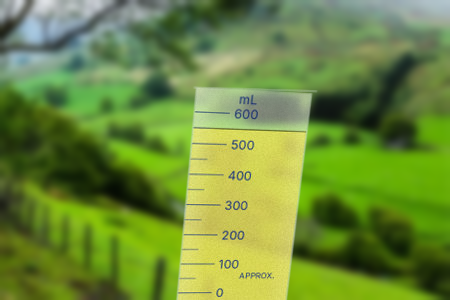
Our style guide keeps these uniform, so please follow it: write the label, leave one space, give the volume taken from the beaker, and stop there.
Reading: 550 mL
